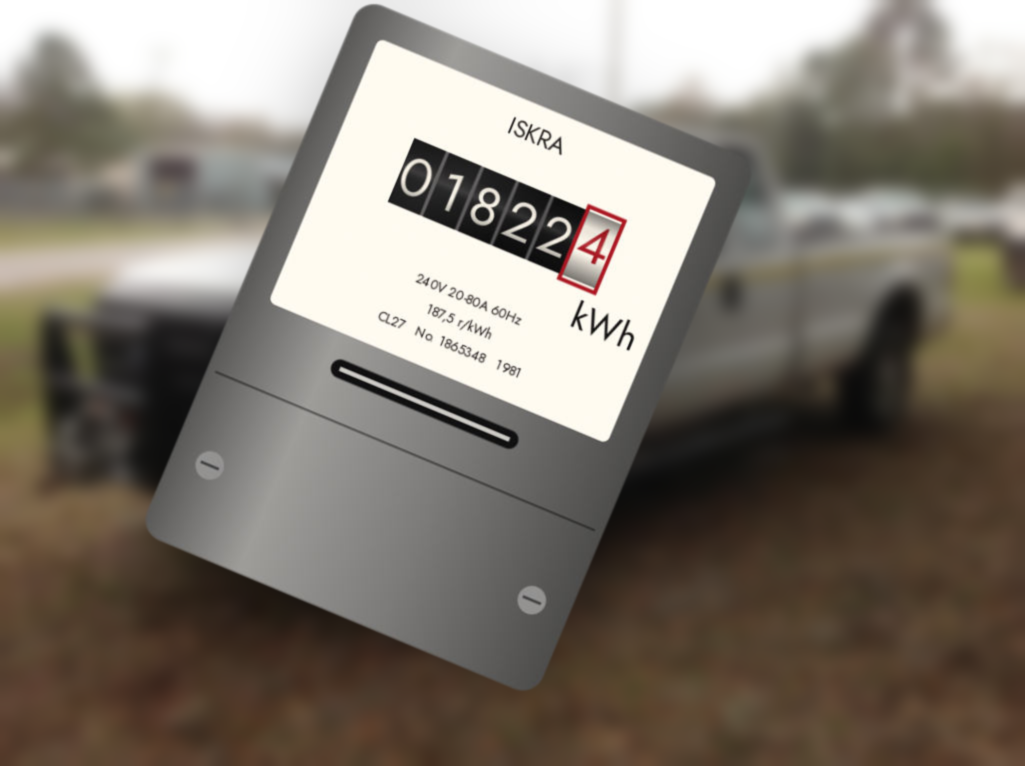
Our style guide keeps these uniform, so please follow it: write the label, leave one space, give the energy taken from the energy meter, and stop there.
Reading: 1822.4 kWh
